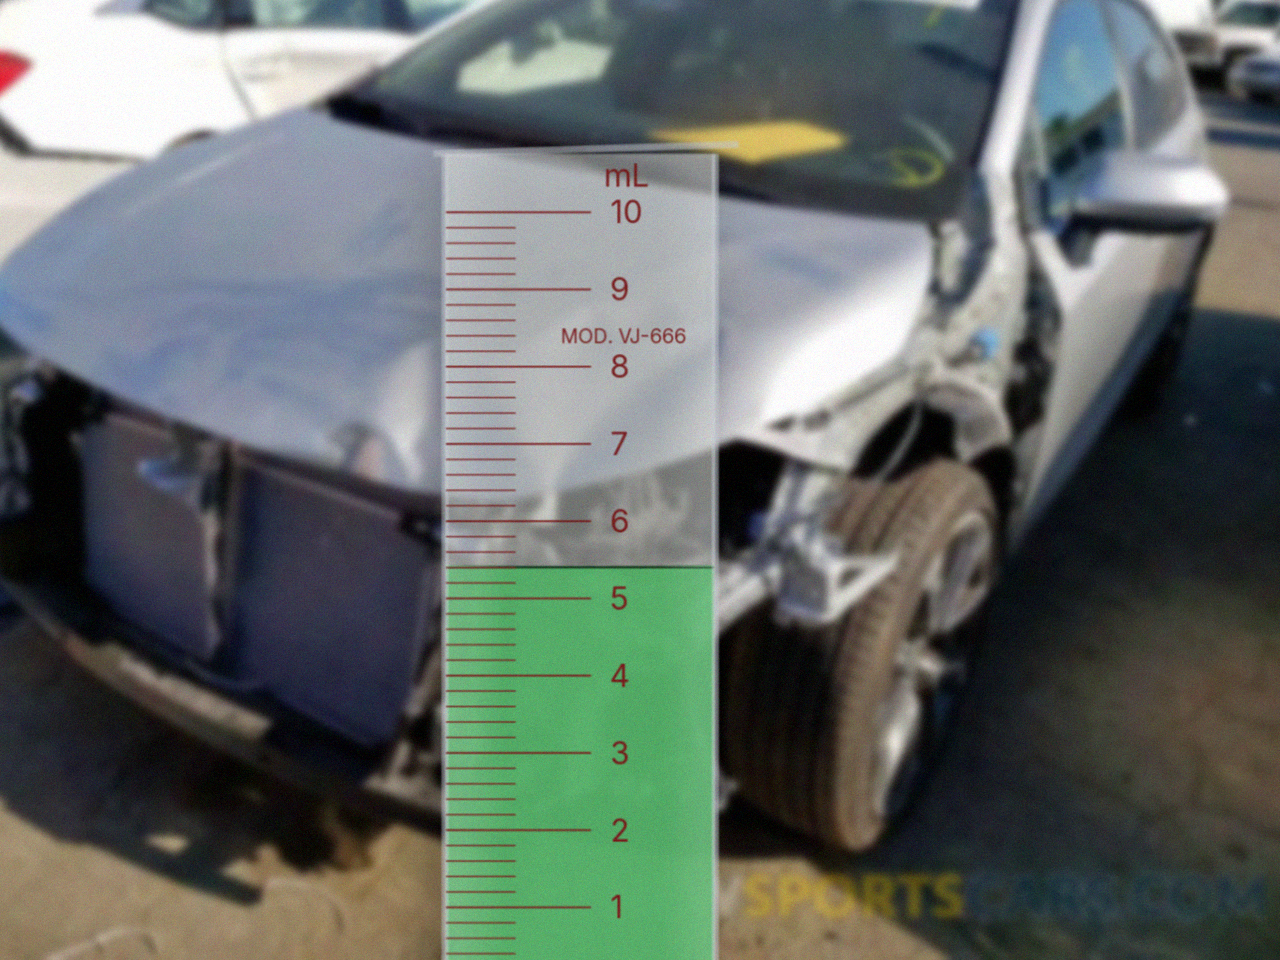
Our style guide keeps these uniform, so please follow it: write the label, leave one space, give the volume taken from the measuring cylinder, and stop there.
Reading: 5.4 mL
